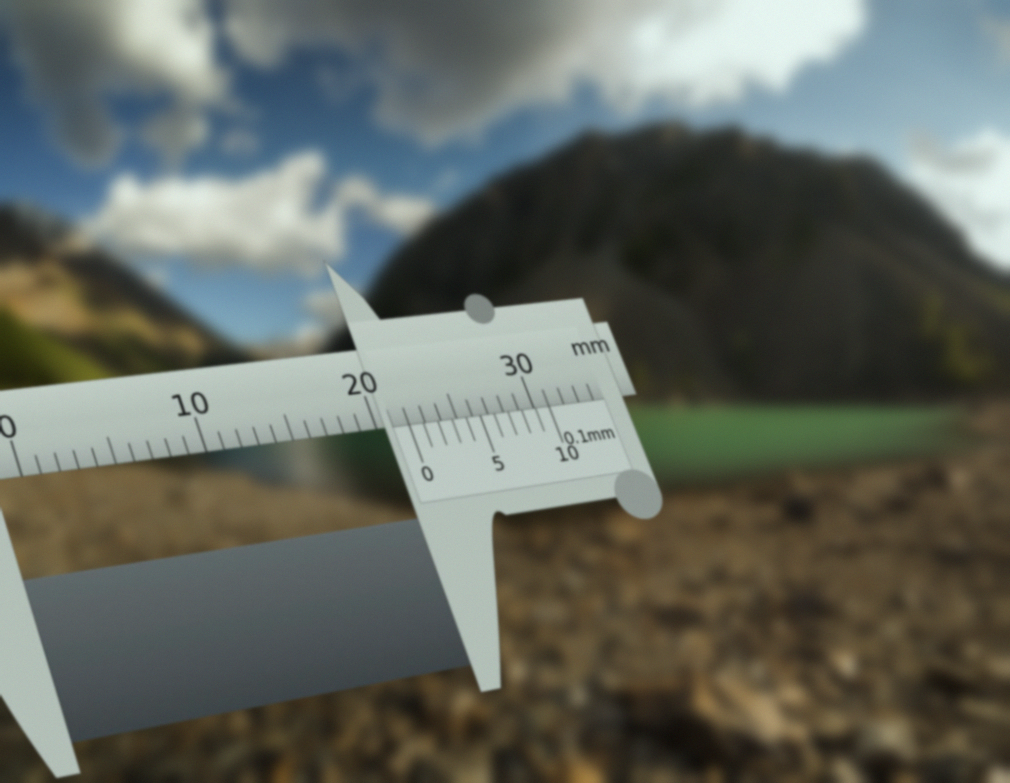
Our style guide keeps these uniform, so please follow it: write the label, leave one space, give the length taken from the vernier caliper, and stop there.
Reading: 22.0 mm
